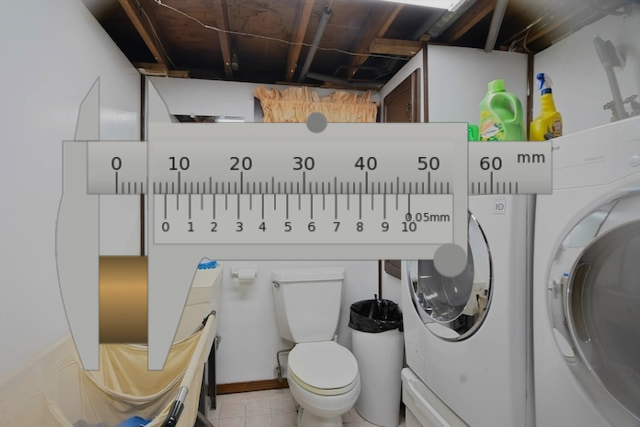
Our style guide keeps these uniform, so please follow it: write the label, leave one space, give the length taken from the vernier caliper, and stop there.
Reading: 7.8 mm
